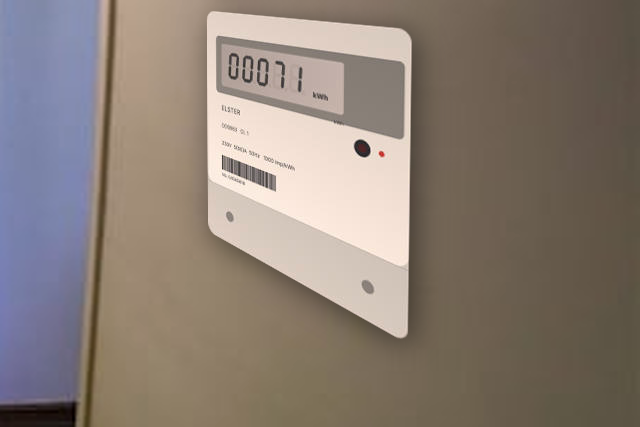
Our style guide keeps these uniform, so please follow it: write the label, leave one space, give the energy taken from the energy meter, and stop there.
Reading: 71 kWh
